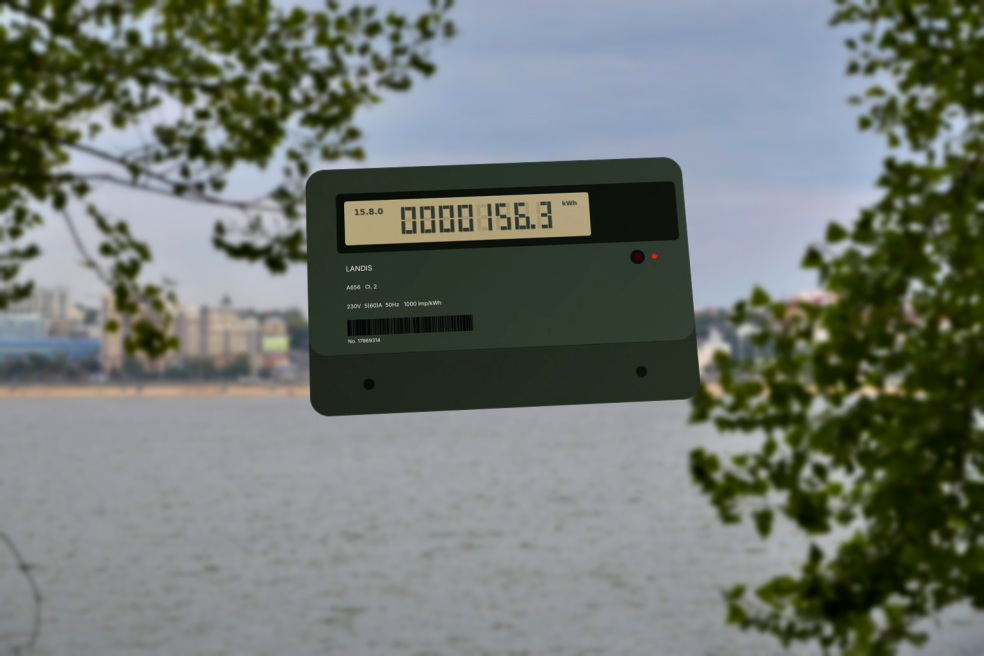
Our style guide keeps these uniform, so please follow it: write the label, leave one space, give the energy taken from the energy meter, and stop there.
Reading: 156.3 kWh
